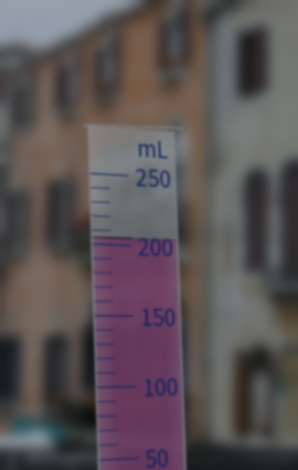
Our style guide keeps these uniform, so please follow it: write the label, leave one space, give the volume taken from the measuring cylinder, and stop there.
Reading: 205 mL
